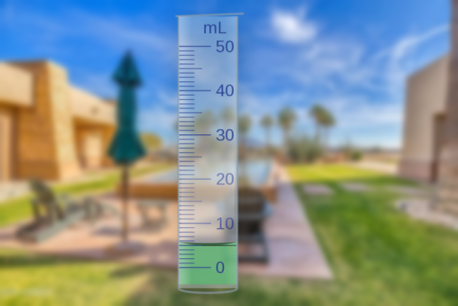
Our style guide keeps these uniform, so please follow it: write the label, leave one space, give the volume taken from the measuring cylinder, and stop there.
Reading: 5 mL
